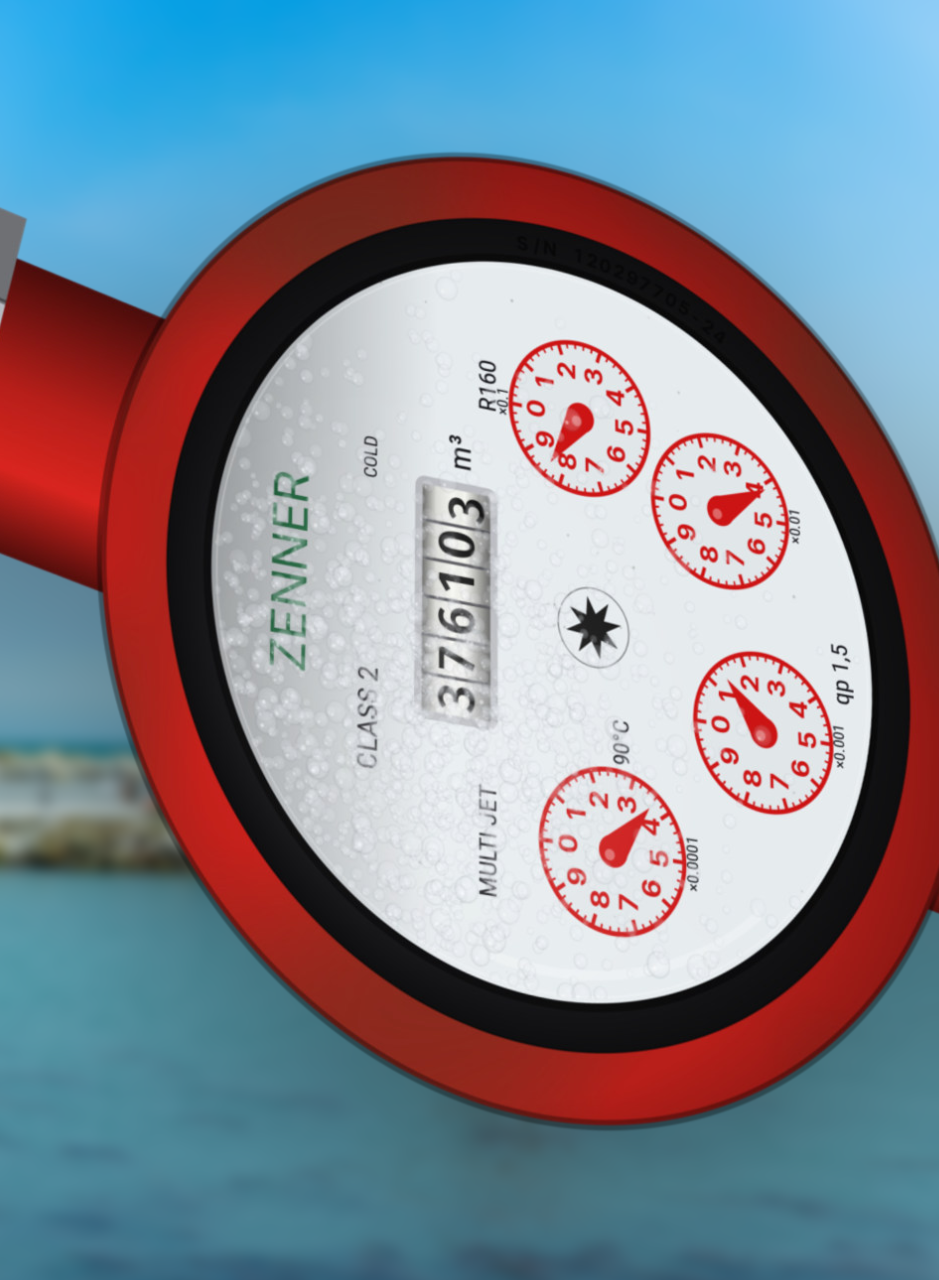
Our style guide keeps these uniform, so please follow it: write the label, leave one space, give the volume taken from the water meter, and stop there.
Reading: 376102.8413 m³
